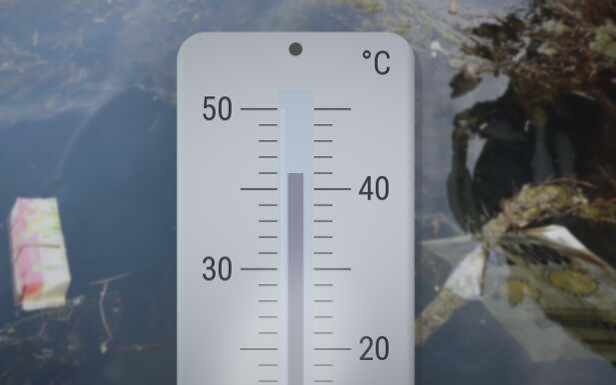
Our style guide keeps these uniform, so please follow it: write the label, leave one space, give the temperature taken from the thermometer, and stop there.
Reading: 42 °C
